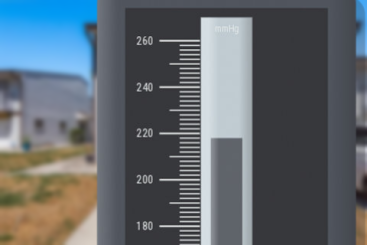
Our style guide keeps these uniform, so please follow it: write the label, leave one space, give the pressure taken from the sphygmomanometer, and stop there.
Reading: 218 mmHg
